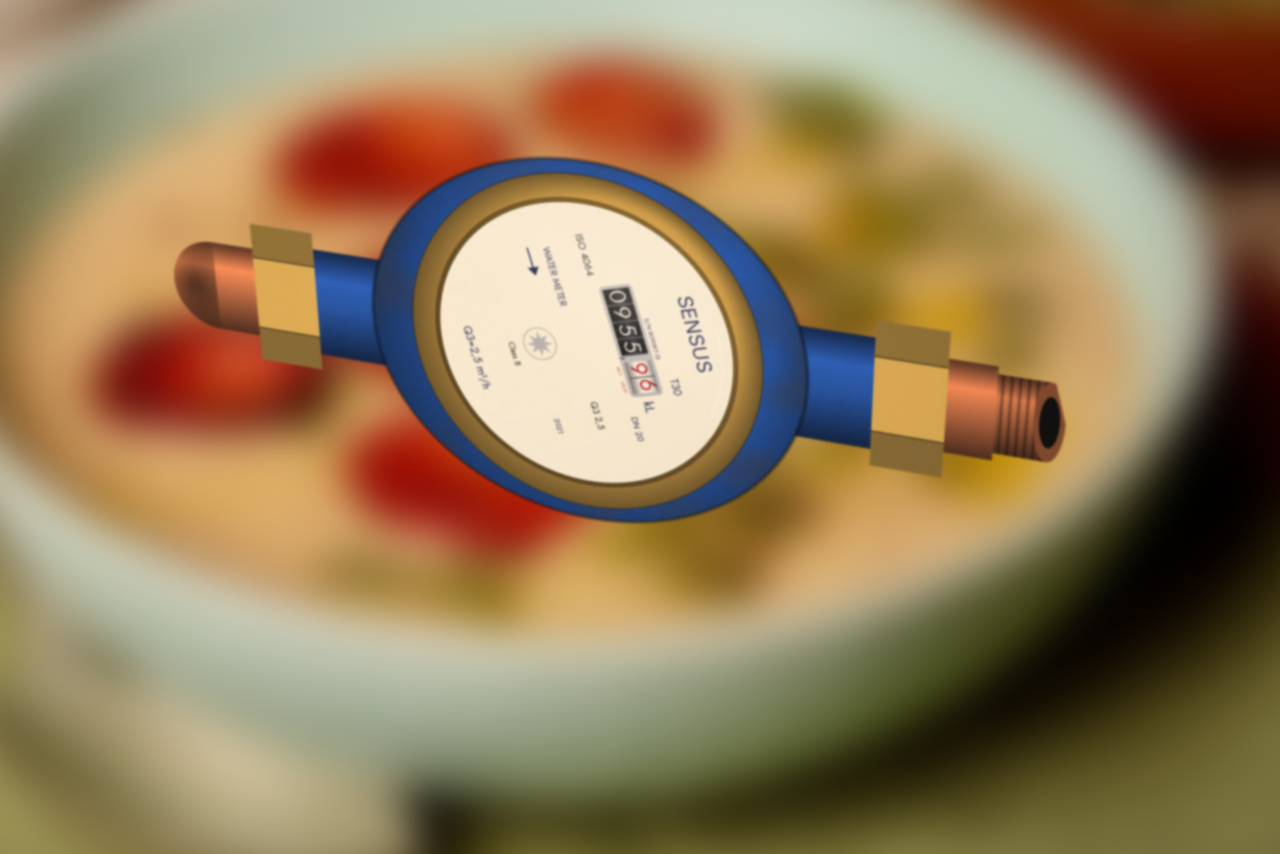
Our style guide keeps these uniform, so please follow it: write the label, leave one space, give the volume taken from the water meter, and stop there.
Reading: 955.96 kL
